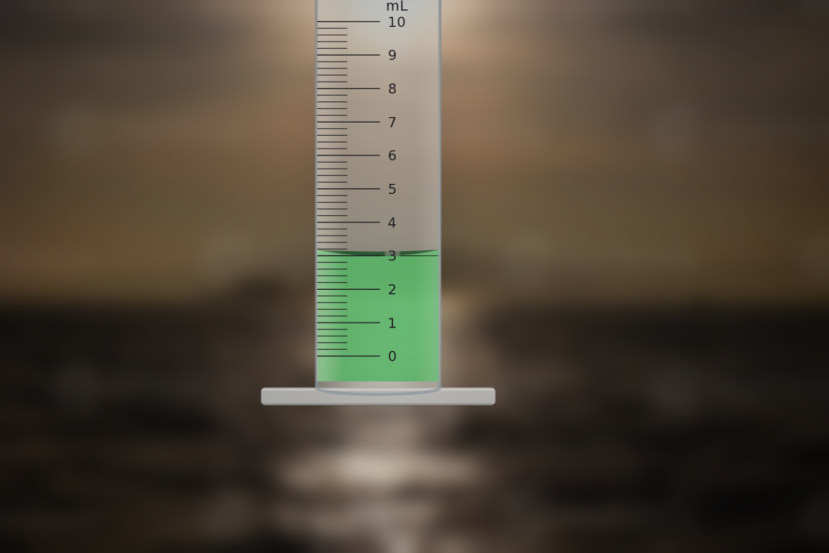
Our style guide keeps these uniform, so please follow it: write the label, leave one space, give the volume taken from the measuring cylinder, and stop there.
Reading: 3 mL
